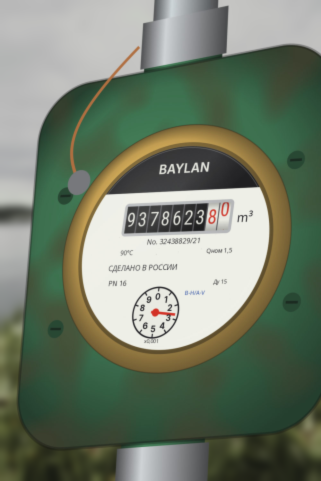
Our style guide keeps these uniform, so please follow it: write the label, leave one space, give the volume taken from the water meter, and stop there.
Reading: 9378623.802 m³
